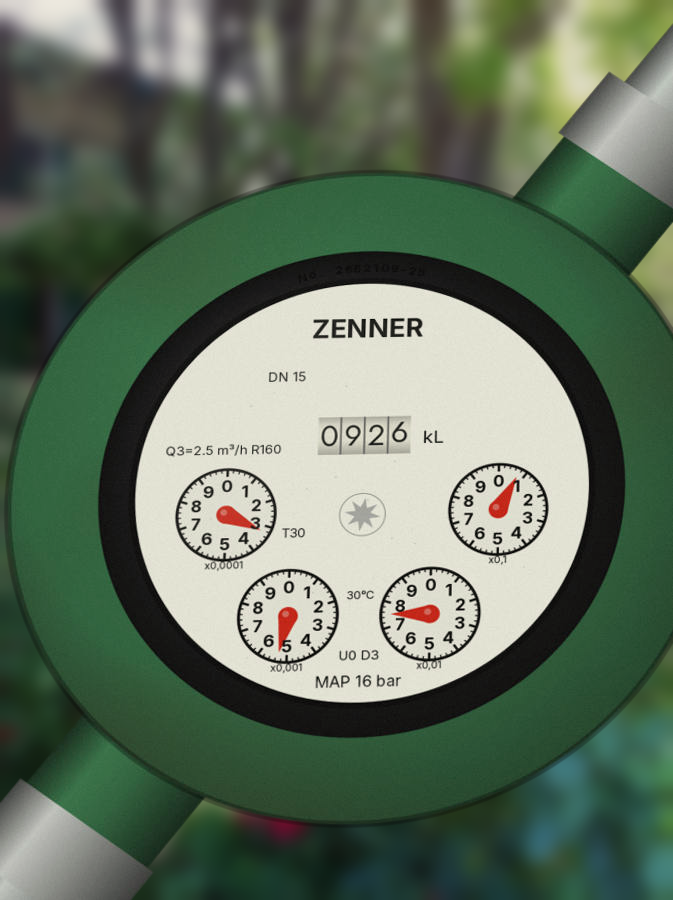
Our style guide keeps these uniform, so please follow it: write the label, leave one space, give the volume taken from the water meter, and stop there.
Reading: 926.0753 kL
